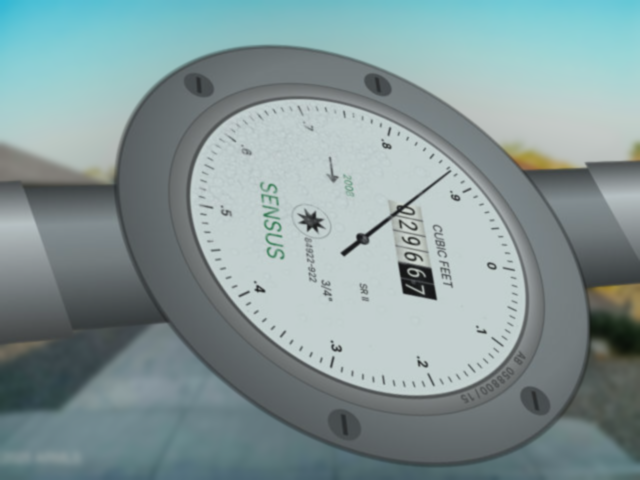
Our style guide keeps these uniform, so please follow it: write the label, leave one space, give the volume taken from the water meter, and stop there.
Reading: 29666.87 ft³
